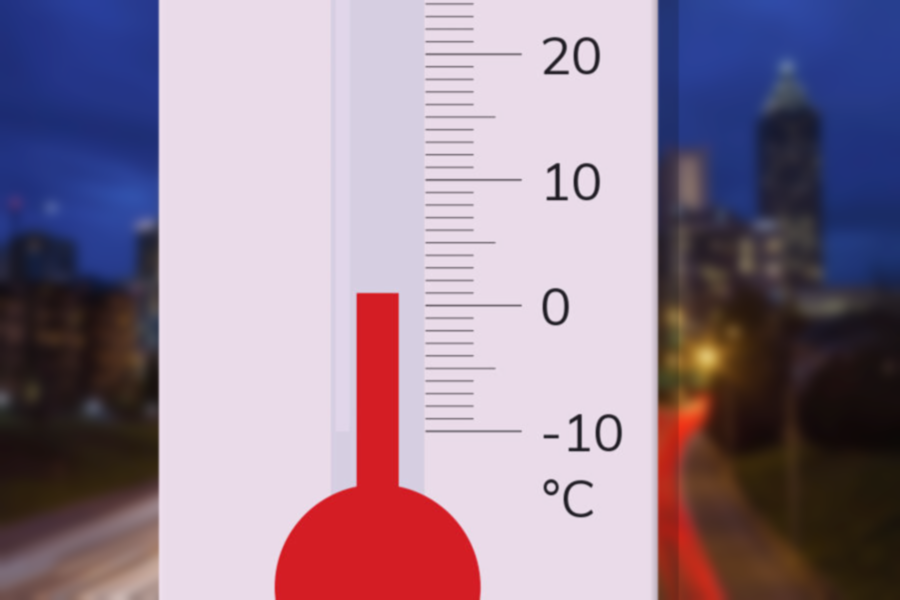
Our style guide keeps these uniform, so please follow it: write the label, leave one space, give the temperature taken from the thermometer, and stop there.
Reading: 1 °C
